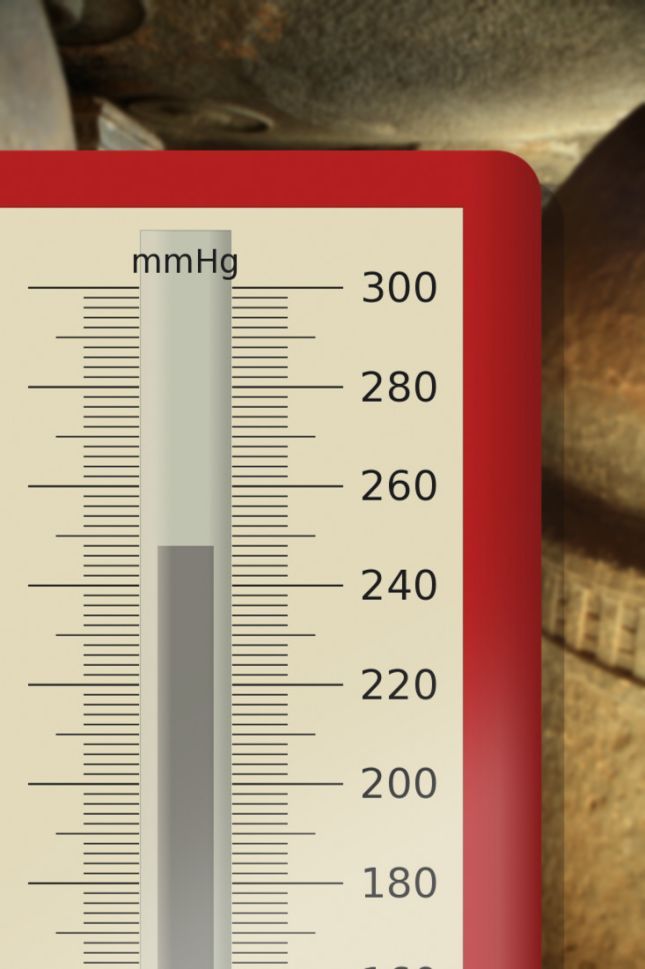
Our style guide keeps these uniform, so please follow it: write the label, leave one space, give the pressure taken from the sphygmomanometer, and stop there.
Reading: 248 mmHg
